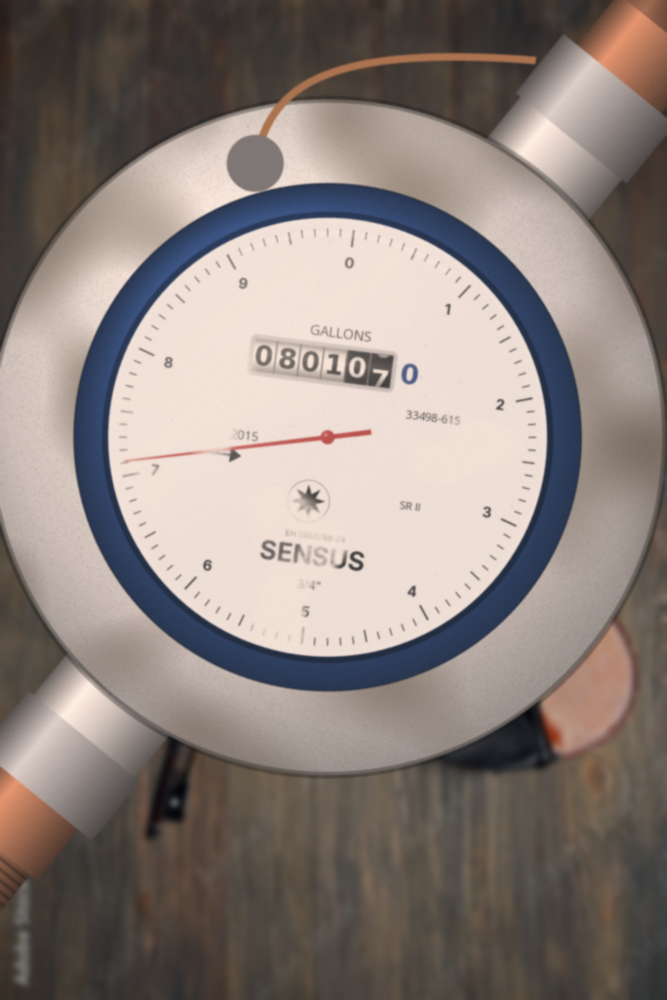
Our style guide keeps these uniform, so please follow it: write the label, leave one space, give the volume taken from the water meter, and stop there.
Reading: 801067.1 gal
